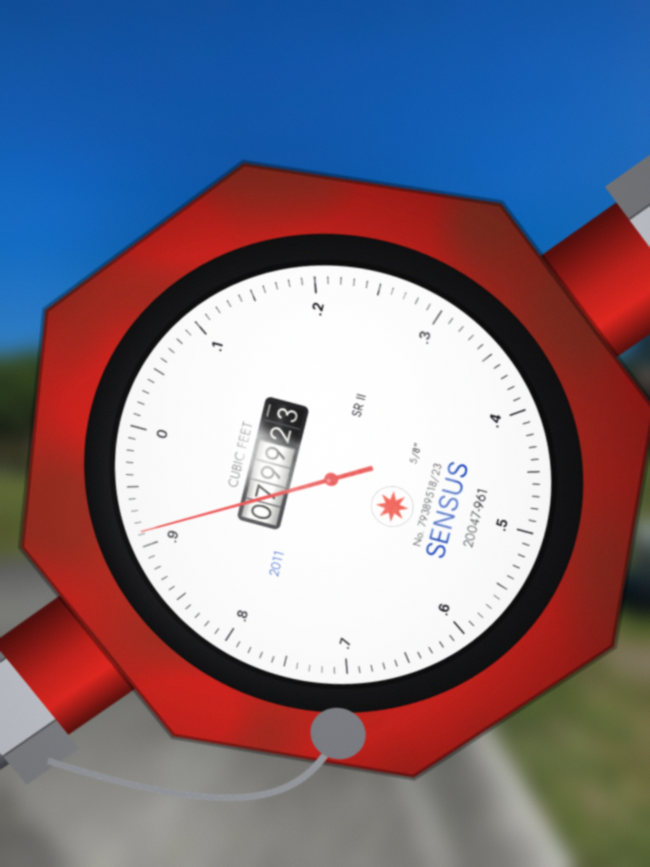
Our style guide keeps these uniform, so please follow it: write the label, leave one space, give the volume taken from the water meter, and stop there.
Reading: 79922.91 ft³
